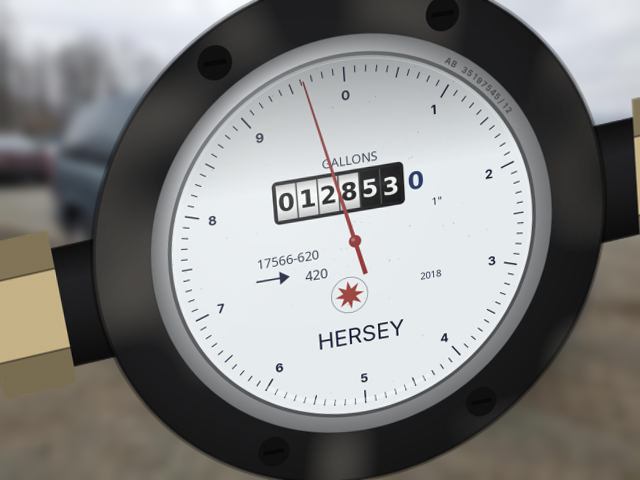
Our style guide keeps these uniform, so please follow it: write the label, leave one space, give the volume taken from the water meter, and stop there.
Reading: 128529.6 gal
